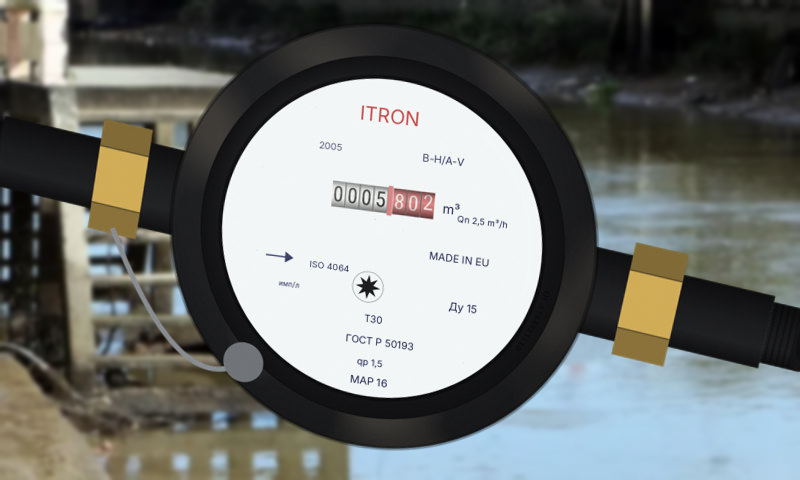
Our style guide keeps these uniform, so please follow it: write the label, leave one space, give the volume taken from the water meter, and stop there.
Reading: 5.802 m³
